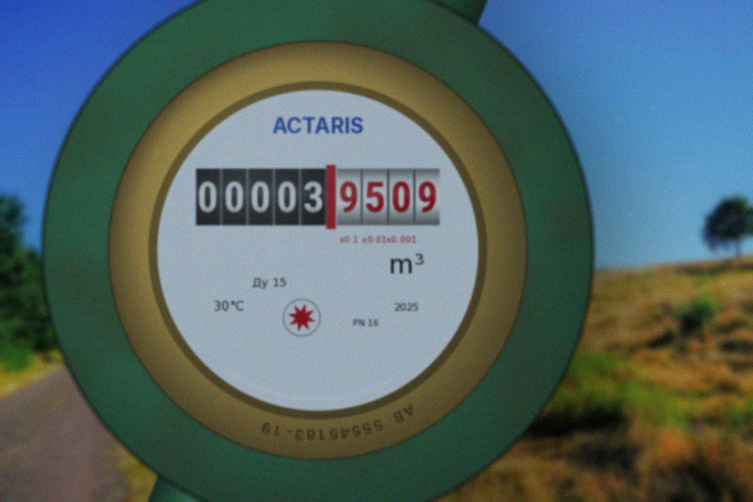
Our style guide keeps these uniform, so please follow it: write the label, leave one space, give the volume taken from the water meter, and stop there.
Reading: 3.9509 m³
